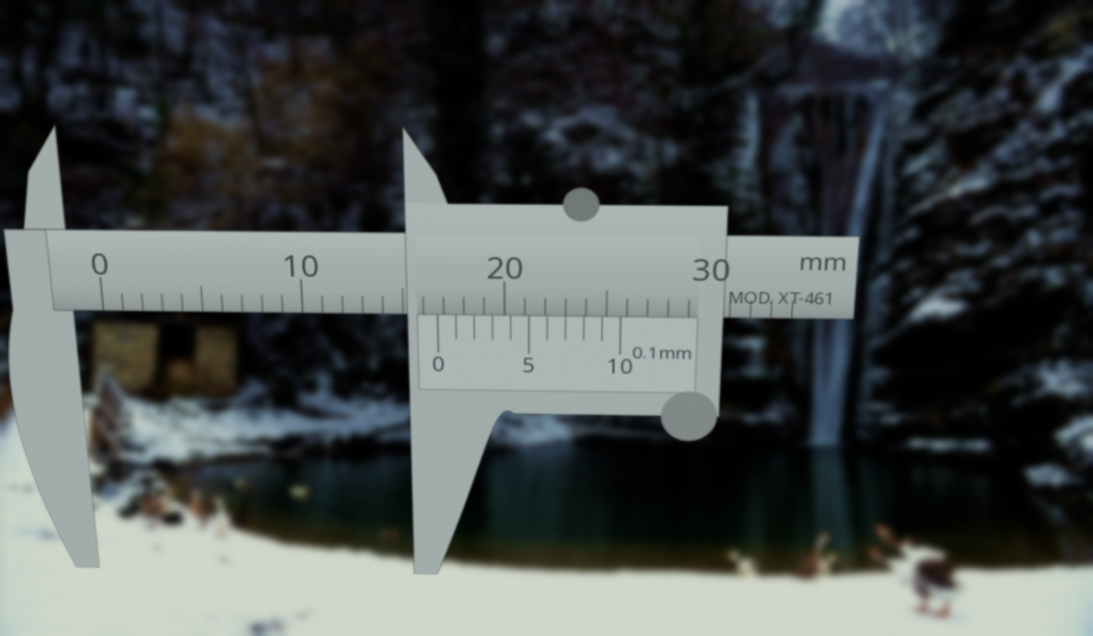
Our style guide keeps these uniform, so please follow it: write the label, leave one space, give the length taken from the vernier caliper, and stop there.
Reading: 16.7 mm
